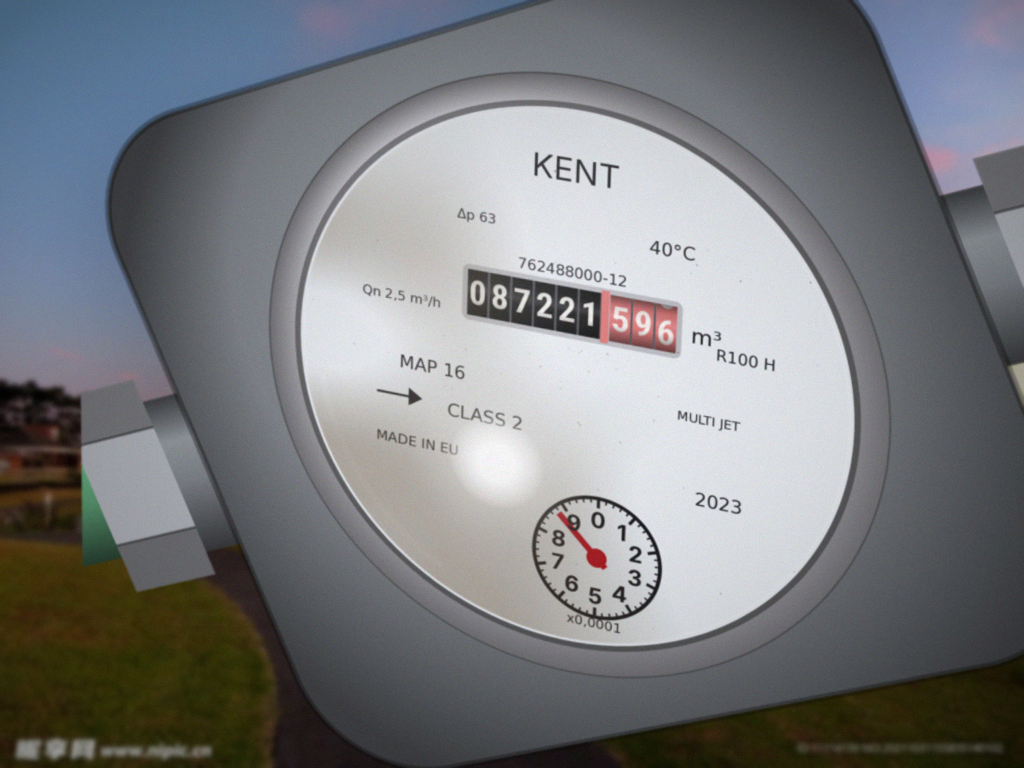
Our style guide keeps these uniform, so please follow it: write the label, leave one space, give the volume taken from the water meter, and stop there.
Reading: 87221.5958 m³
